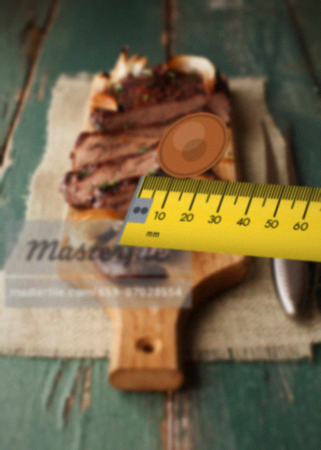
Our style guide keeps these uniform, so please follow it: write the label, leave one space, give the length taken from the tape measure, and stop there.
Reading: 25 mm
